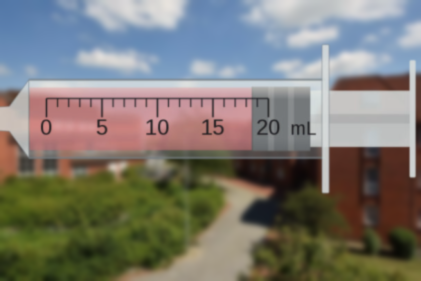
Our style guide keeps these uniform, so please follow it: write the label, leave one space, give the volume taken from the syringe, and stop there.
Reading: 18.5 mL
